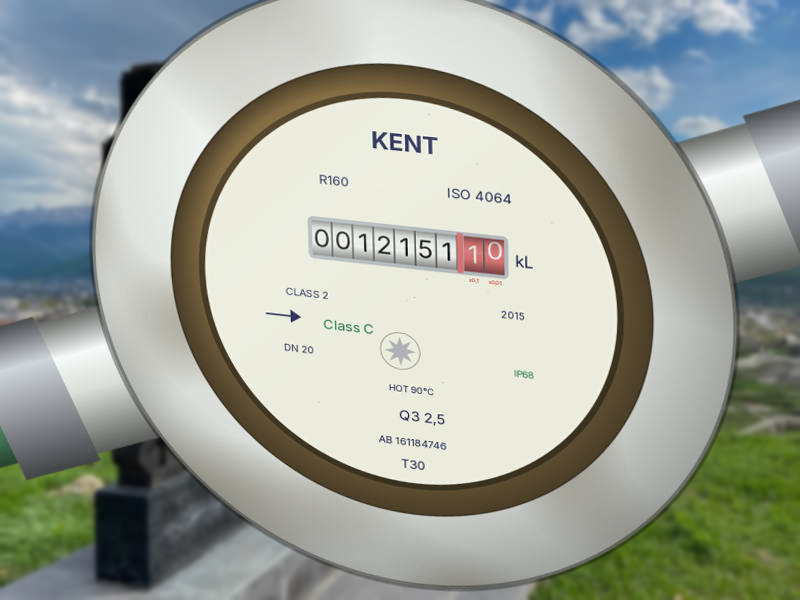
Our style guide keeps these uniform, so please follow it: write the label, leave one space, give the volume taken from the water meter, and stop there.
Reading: 12151.10 kL
